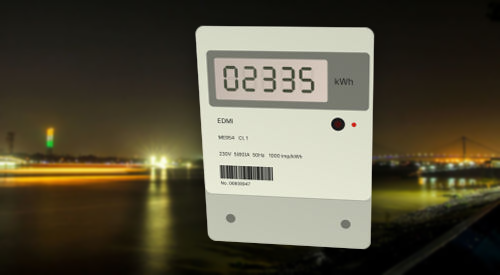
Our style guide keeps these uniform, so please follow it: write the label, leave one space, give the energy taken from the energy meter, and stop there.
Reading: 2335 kWh
